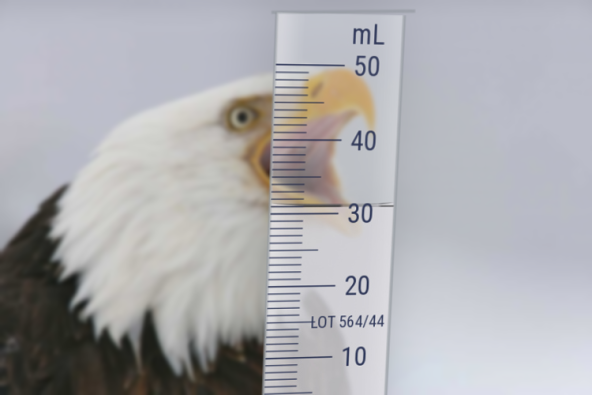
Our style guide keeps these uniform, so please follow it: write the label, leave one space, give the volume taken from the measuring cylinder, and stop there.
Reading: 31 mL
